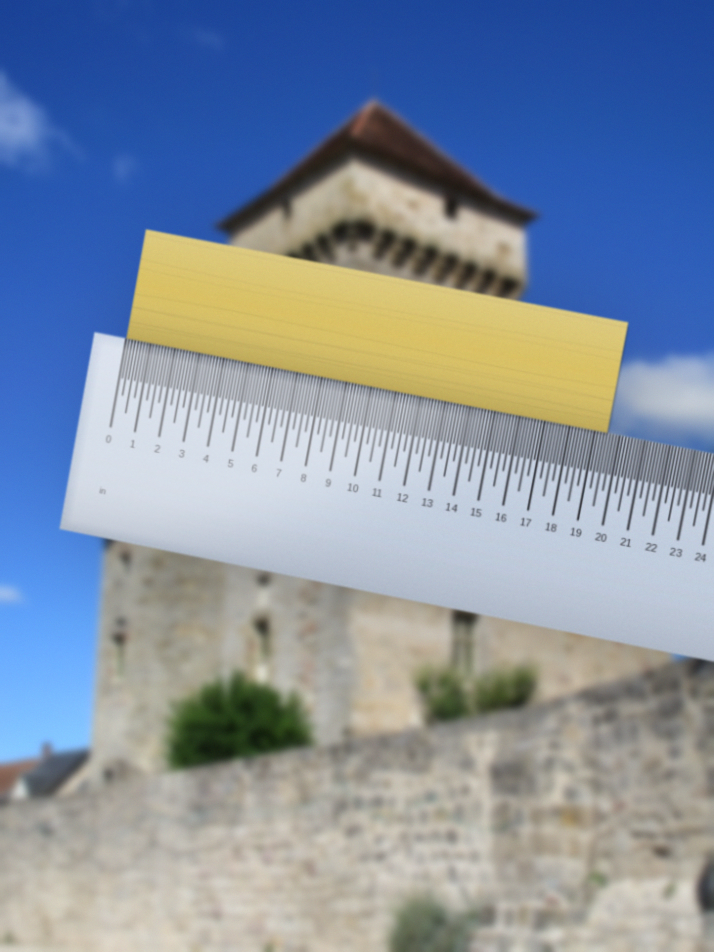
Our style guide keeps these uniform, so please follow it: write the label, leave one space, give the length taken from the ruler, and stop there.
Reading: 19.5 in
